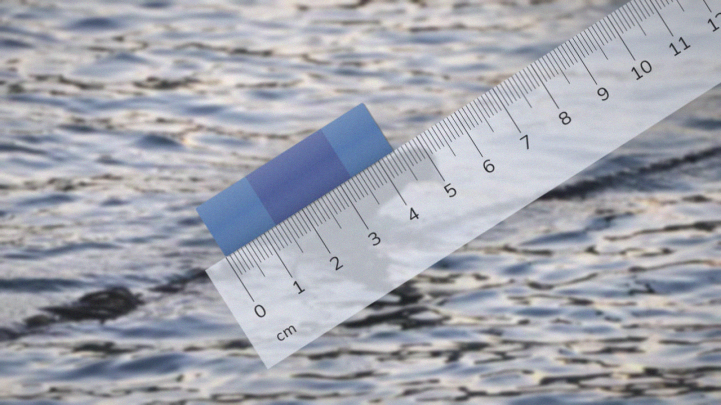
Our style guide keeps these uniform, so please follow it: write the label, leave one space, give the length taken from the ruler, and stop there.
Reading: 4.4 cm
